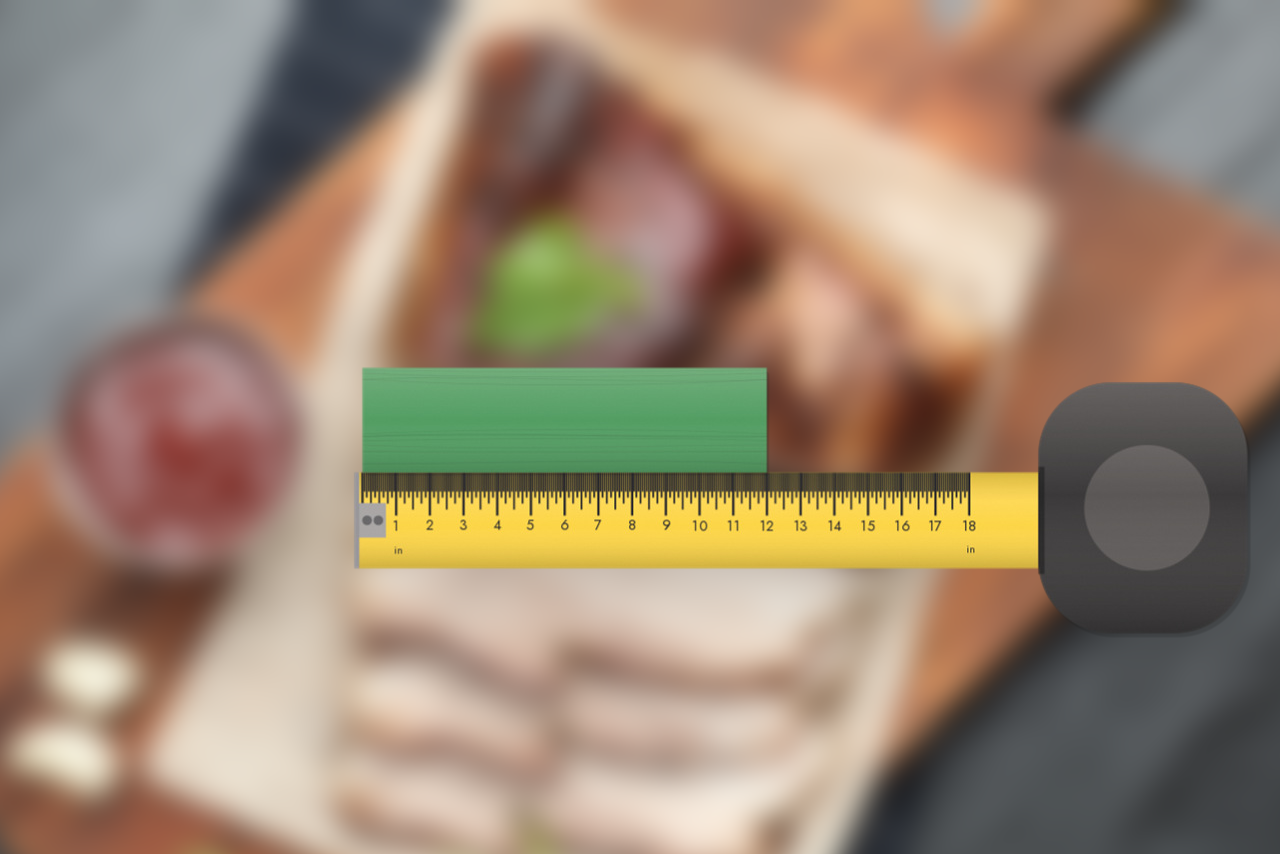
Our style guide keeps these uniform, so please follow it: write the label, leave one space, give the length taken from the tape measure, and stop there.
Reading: 12 in
